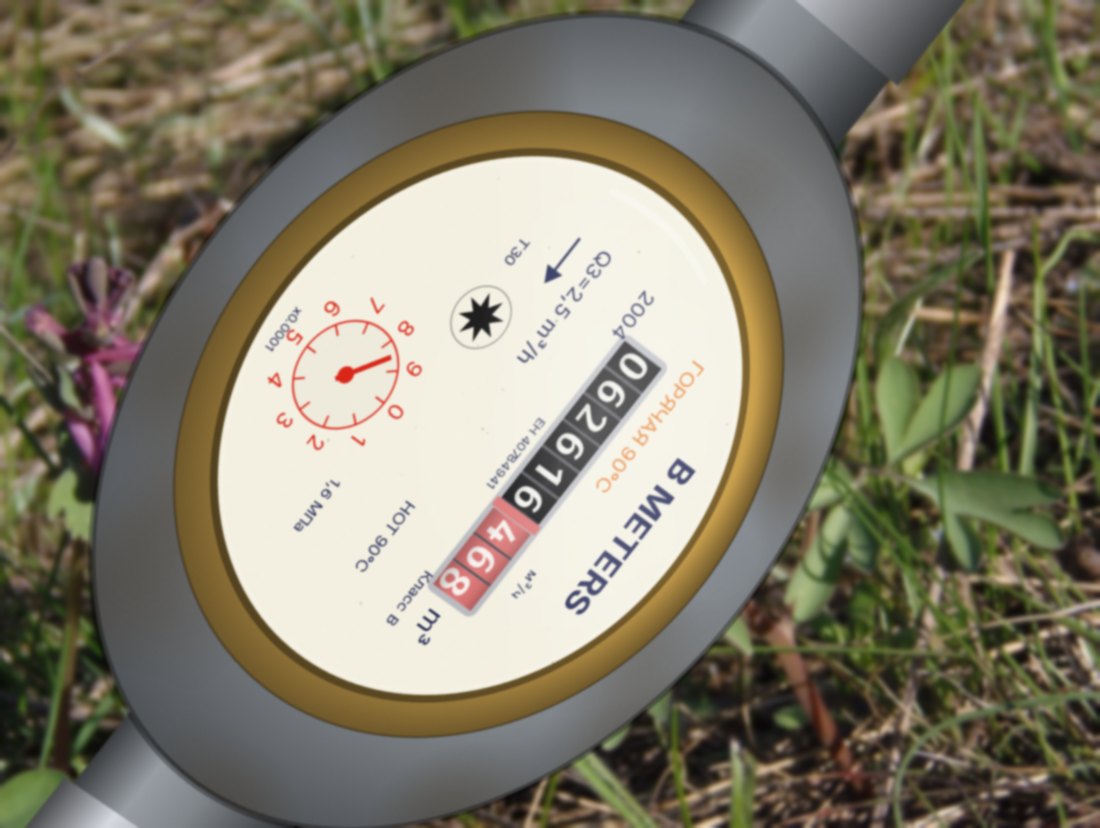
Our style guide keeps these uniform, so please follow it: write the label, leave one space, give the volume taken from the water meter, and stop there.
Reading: 62616.4678 m³
